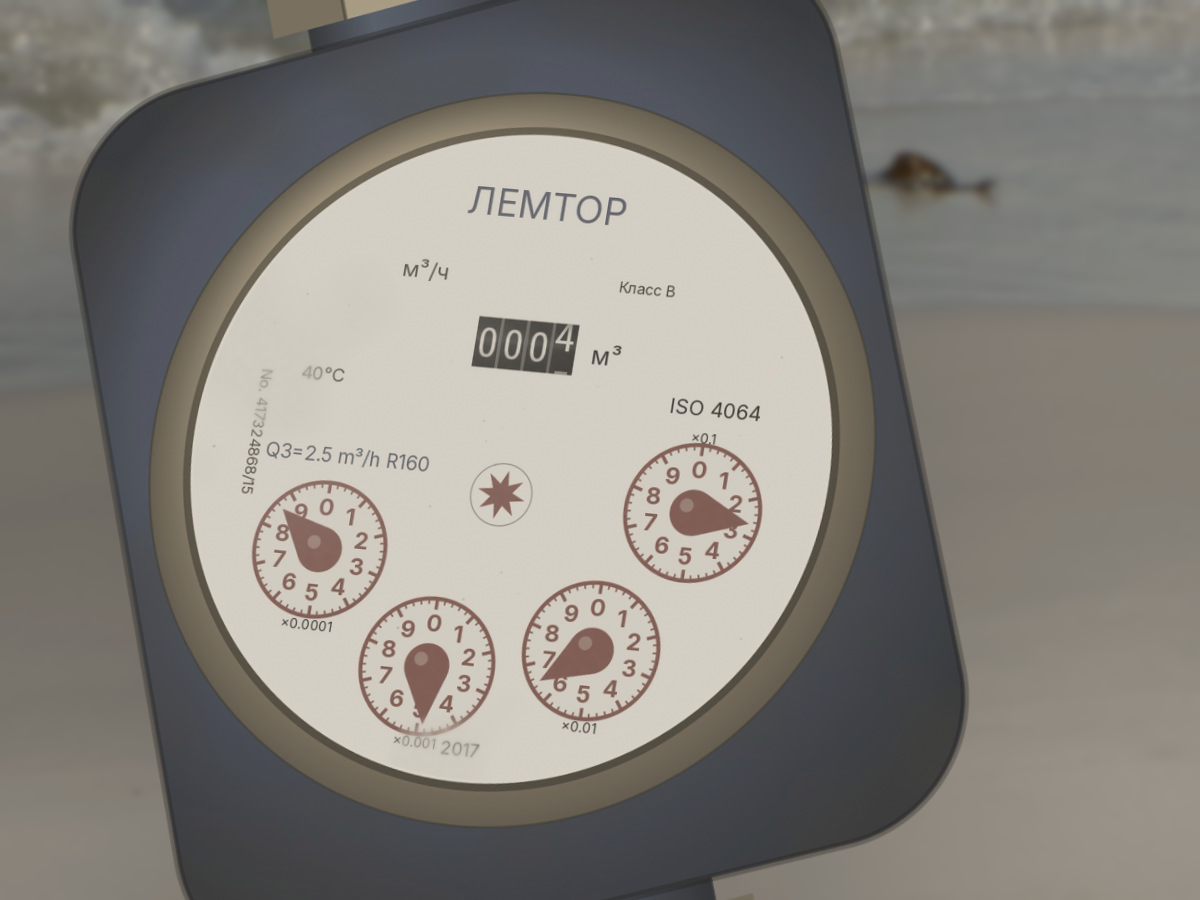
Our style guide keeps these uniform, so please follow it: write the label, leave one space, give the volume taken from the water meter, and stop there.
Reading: 4.2648 m³
